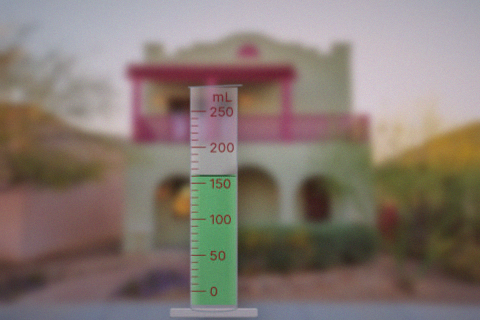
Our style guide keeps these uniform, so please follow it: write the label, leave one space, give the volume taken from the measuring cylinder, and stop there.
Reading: 160 mL
